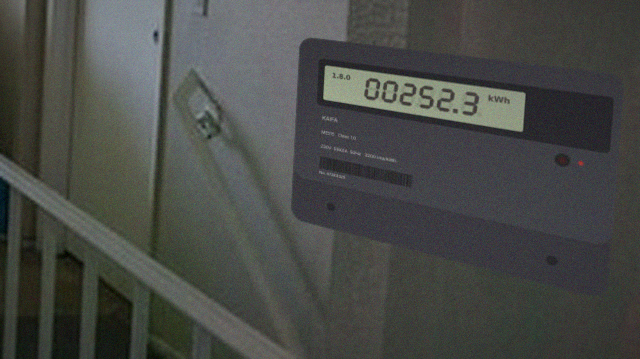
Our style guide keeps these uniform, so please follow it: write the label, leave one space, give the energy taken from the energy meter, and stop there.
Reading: 252.3 kWh
